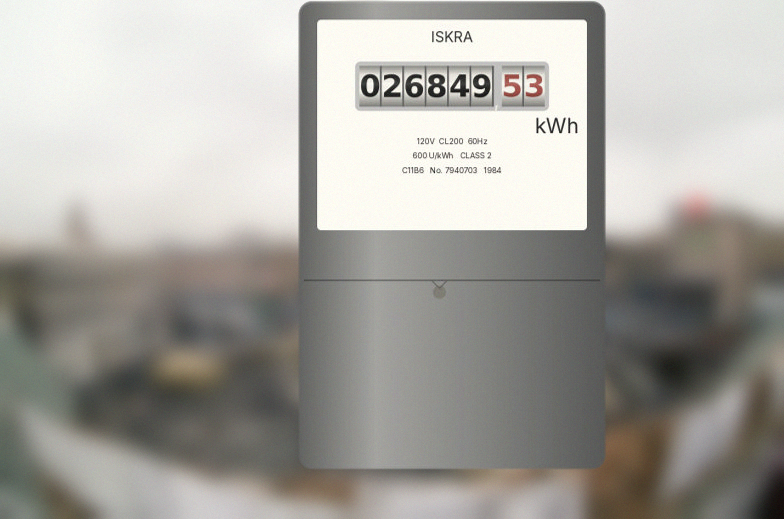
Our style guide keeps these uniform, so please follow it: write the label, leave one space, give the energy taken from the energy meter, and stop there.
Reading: 26849.53 kWh
